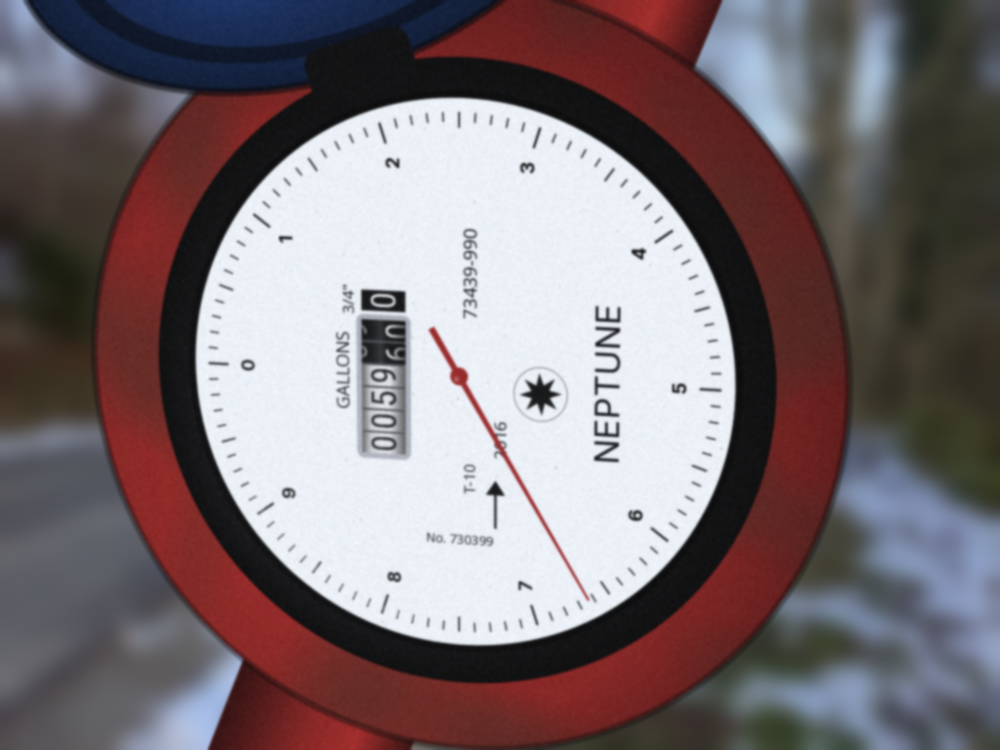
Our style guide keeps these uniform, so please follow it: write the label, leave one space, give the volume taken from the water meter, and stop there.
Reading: 59596.6 gal
